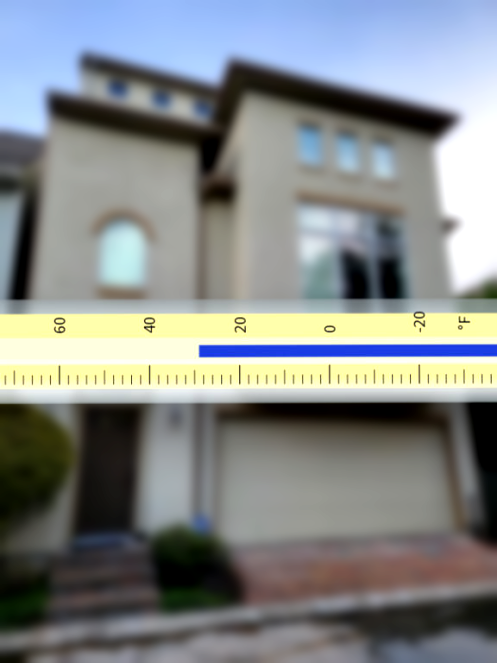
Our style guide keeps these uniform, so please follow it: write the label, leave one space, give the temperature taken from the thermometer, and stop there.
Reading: 29 °F
